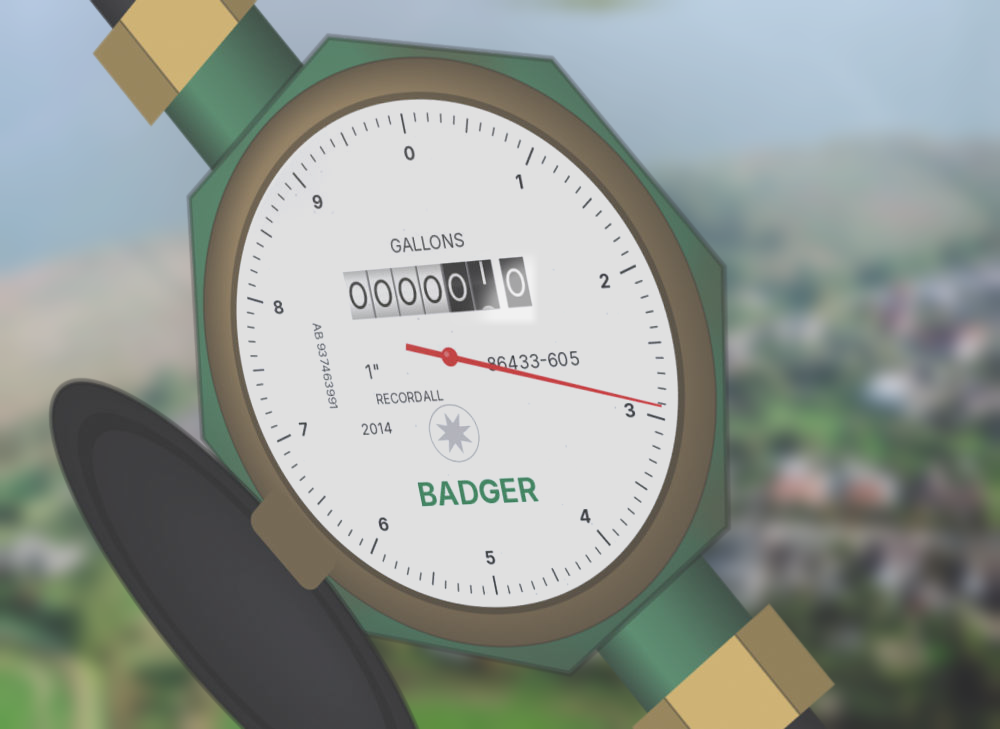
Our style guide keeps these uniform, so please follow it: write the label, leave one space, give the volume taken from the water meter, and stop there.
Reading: 12.9 gal
